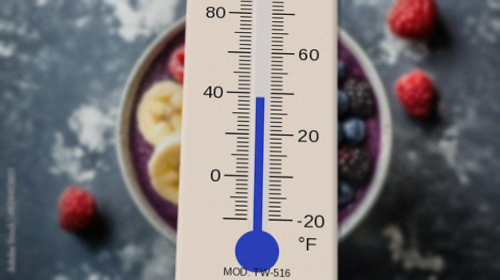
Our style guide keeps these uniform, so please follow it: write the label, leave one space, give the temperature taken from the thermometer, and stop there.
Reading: 38 °F
